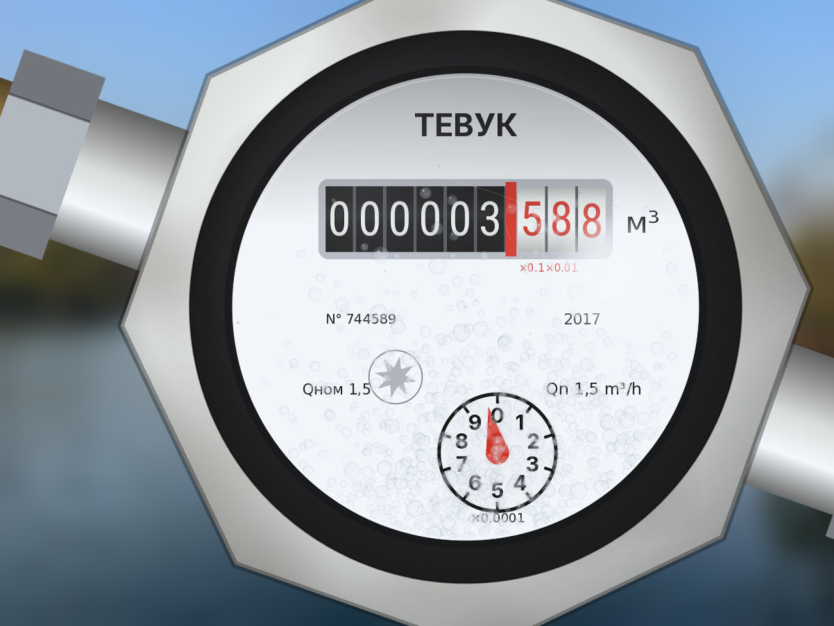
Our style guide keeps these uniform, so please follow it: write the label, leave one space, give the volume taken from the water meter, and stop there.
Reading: 3.5879 m³
